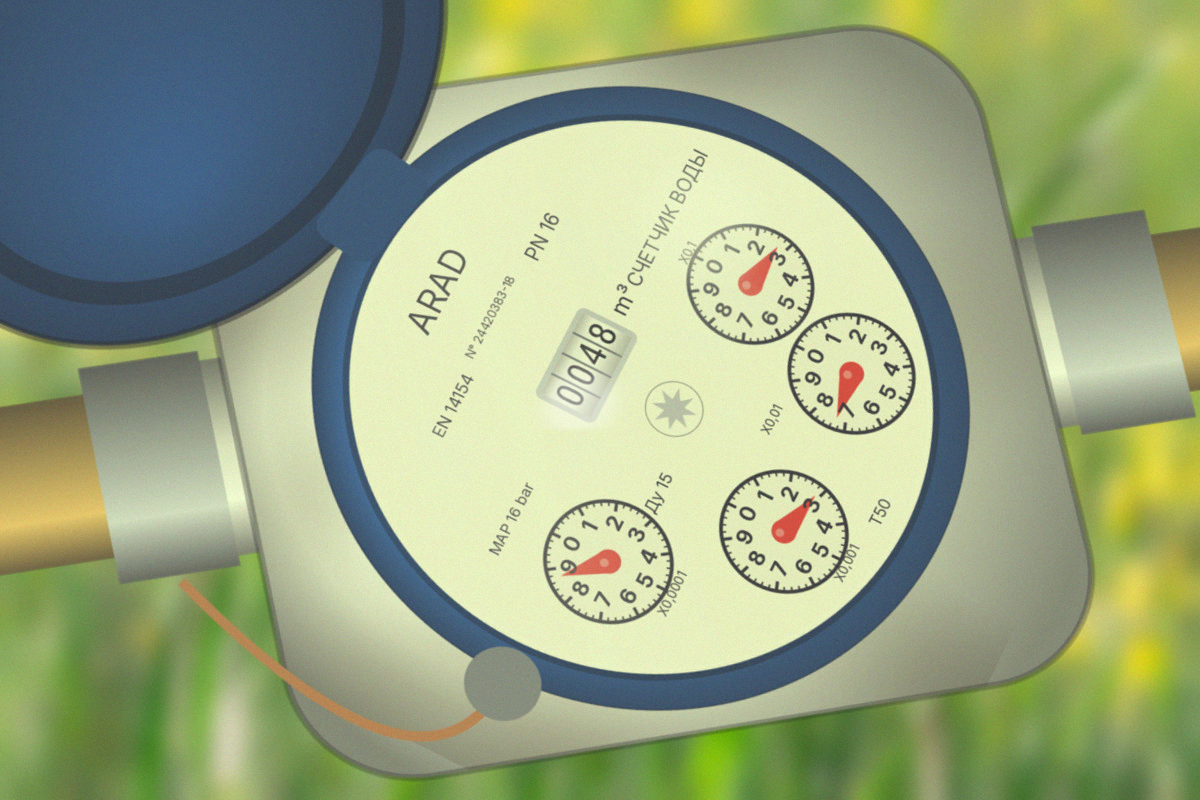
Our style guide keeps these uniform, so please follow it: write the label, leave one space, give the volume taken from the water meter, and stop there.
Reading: 48.2728 m³
